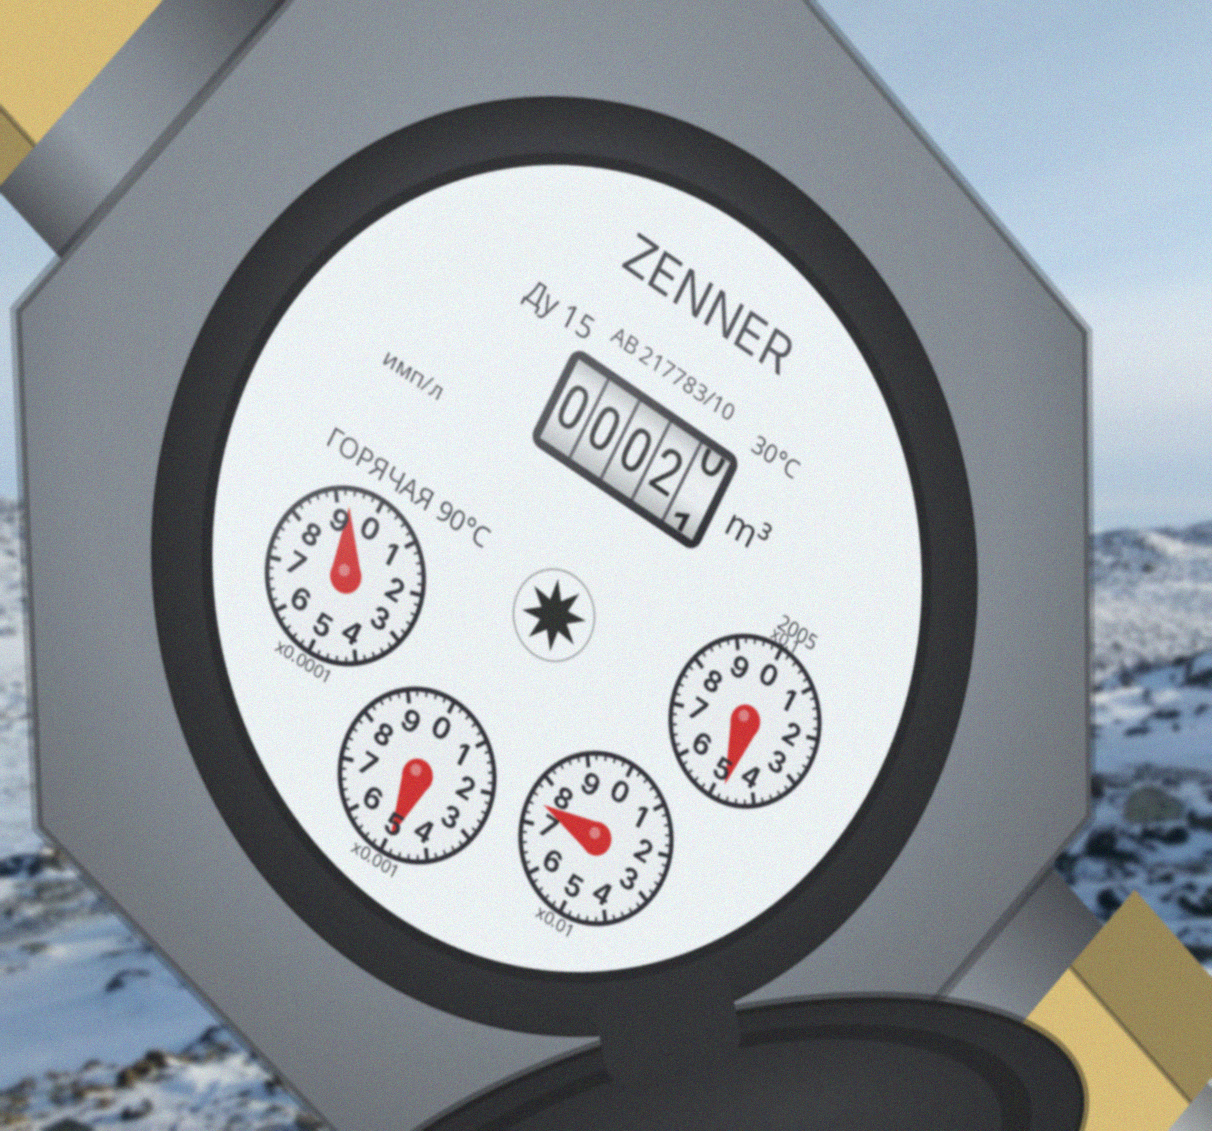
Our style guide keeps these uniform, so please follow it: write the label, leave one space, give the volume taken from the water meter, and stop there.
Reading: 20.4749 m³
